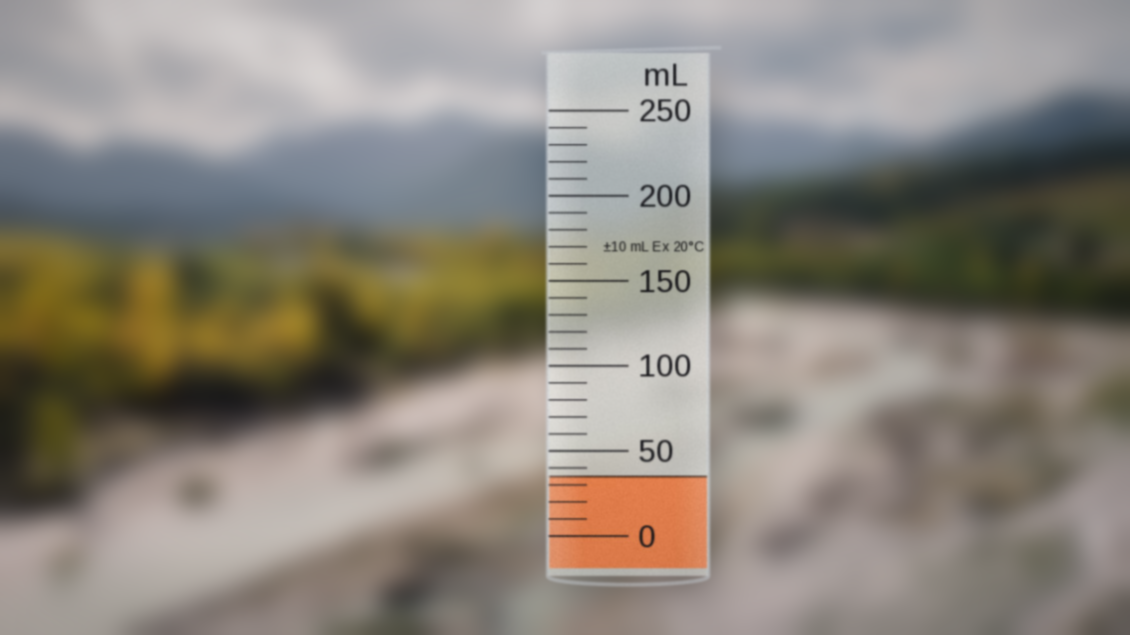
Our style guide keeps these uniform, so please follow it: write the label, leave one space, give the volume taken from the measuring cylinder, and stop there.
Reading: 35 mL
